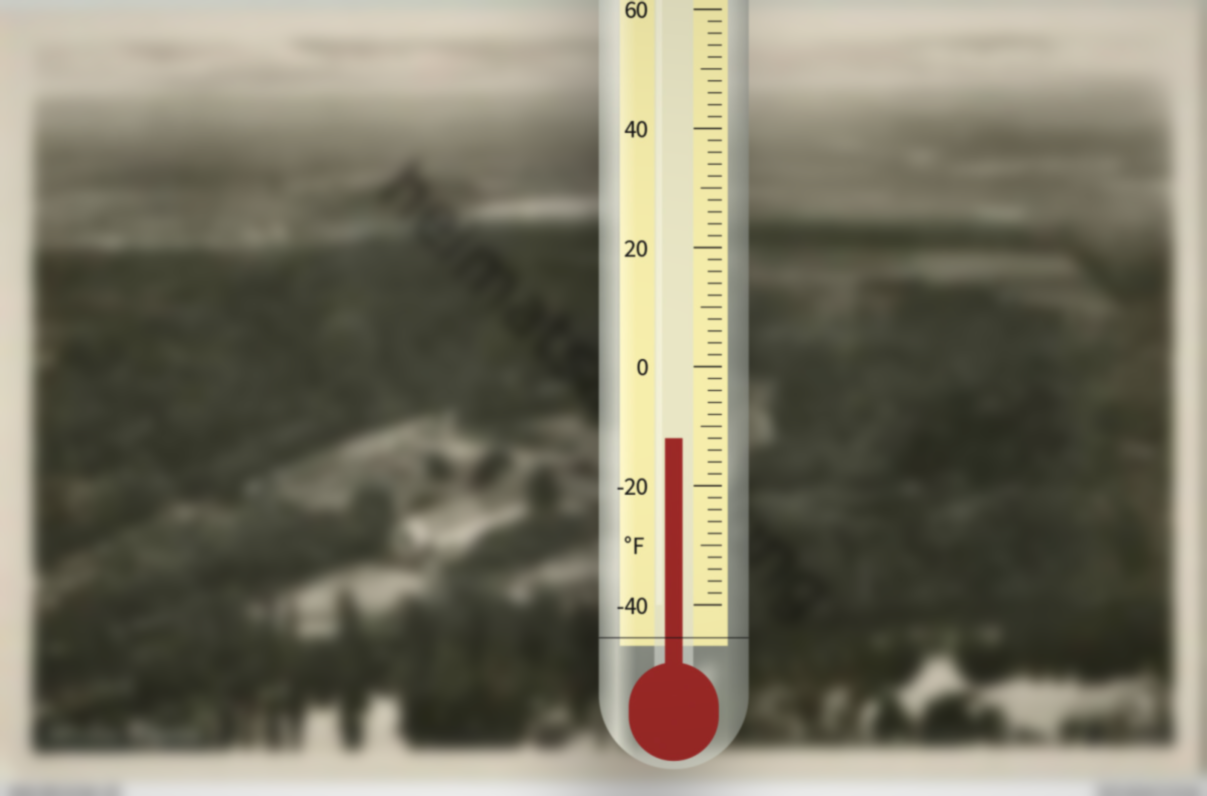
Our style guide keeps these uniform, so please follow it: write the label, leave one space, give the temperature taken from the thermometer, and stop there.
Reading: -12 °F
